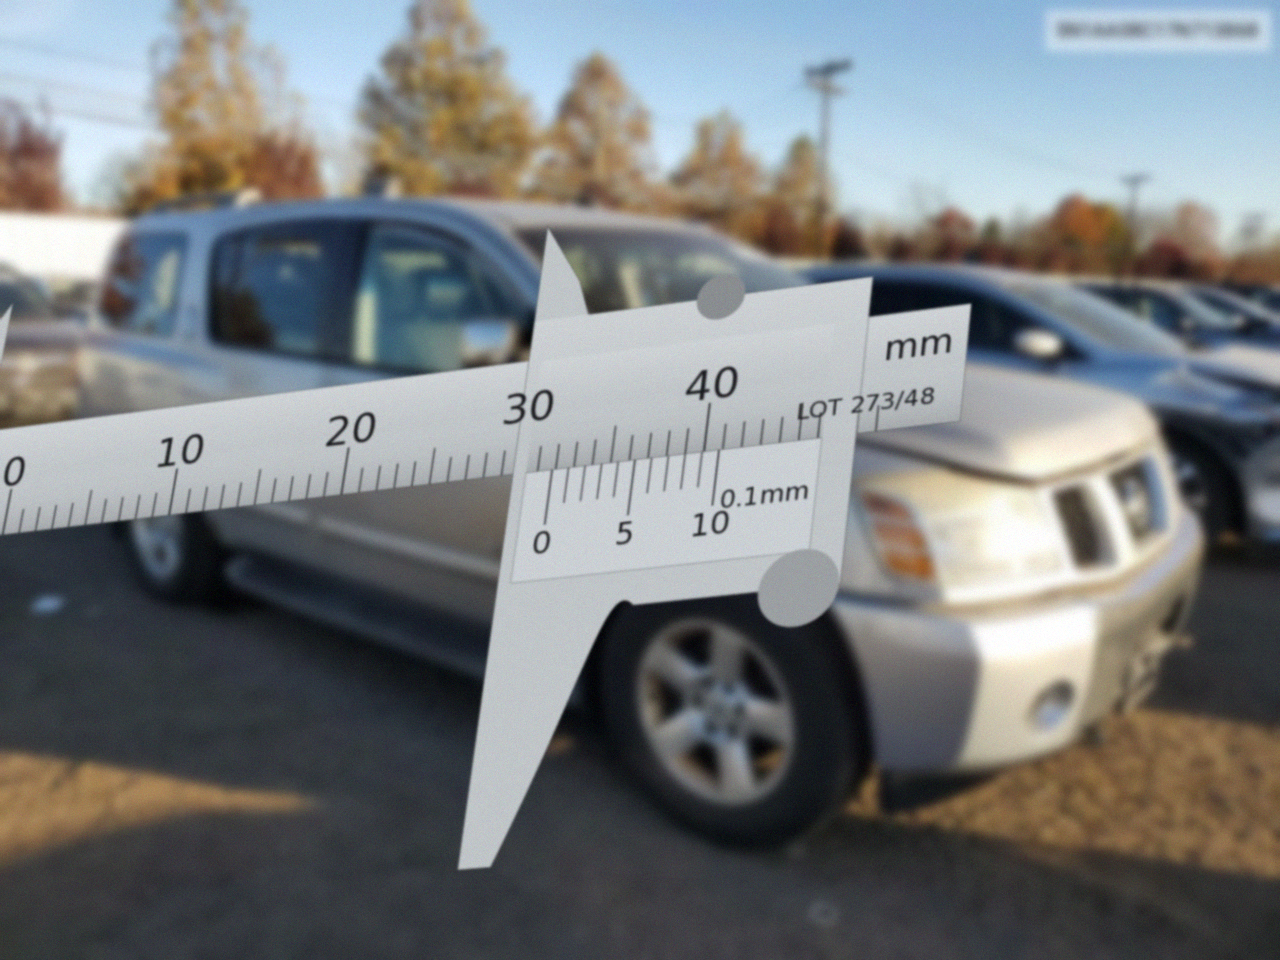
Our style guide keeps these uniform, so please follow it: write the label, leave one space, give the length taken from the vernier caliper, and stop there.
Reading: 31.8 mm
